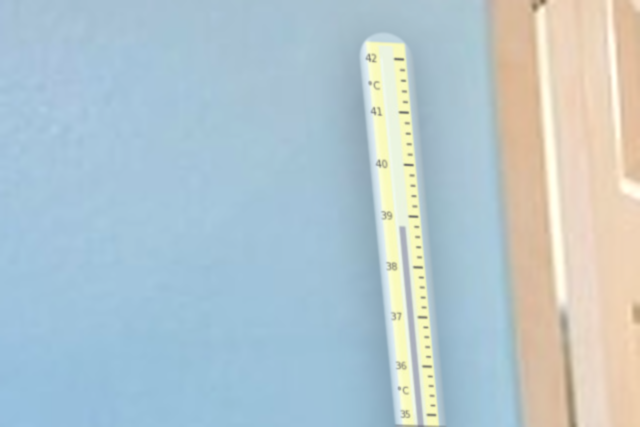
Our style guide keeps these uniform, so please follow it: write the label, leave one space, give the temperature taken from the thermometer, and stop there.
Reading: 38.8 °C
